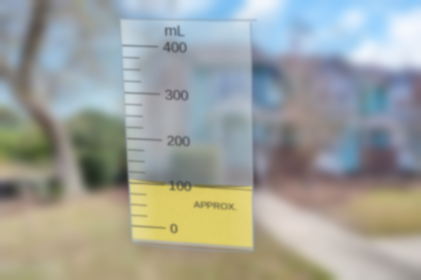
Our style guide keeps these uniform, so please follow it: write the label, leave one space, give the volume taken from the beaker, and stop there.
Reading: 100 mL
